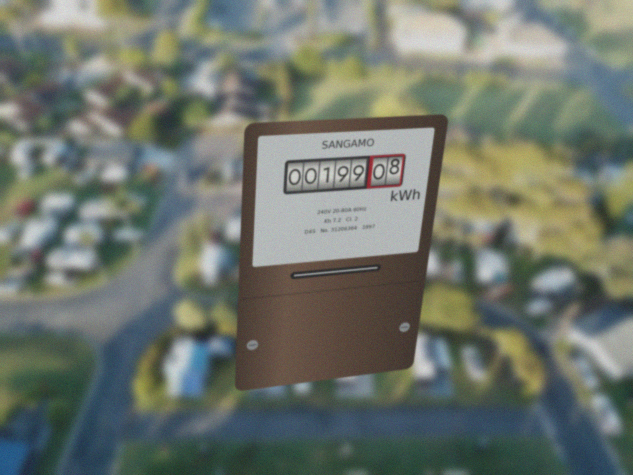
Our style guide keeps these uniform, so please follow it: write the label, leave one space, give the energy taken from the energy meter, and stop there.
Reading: 199.08 kWh
